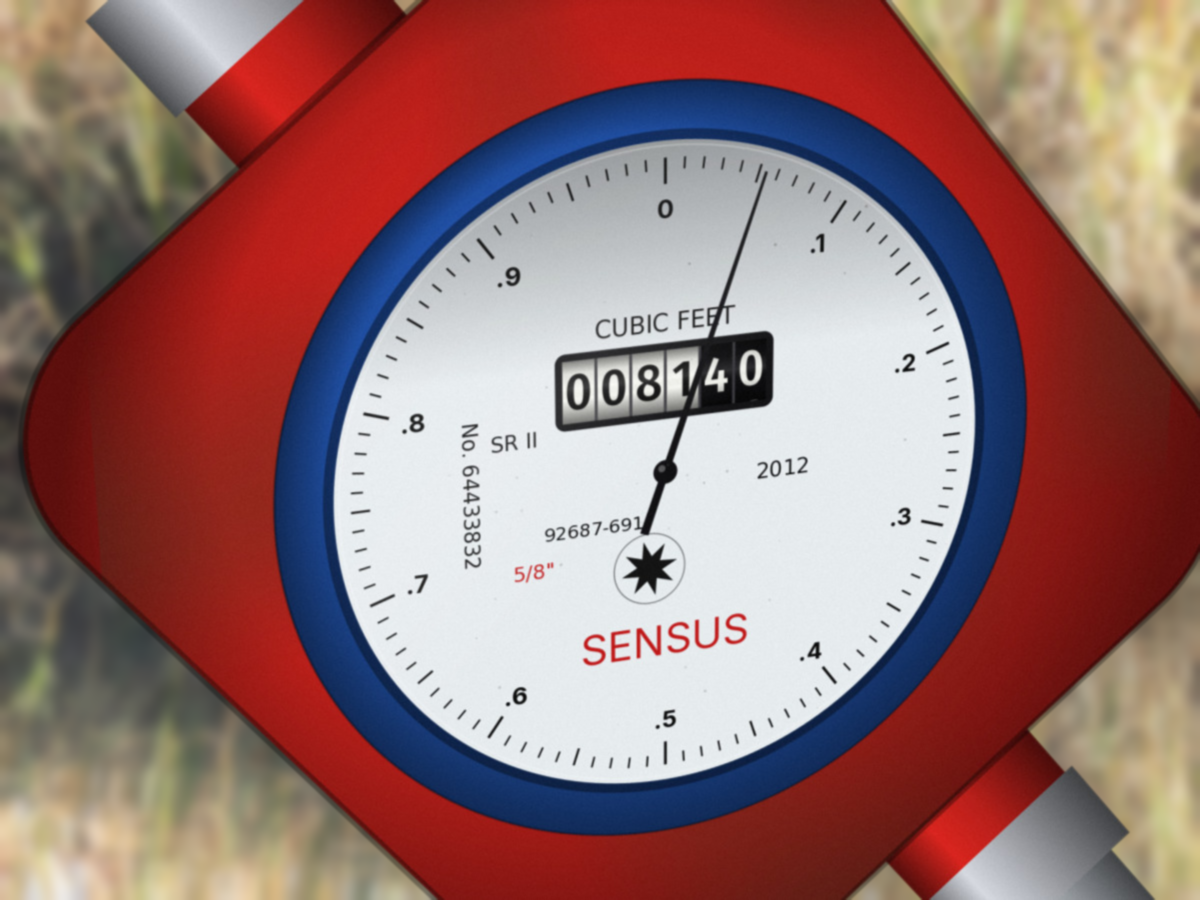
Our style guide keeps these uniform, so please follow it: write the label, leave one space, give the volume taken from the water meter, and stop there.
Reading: 8140.05 ft³
